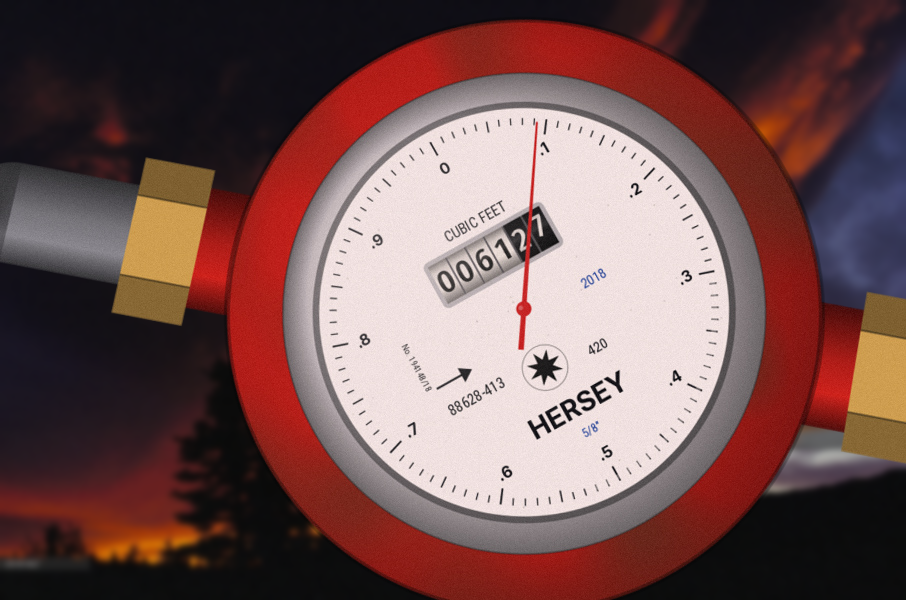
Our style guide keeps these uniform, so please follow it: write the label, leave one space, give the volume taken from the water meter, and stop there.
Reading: 6127.09 ft³
